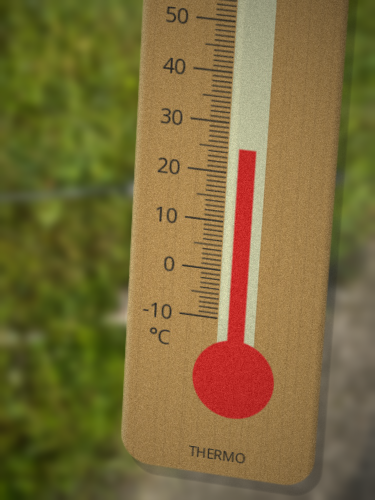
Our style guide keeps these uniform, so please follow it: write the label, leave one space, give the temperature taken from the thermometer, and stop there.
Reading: 25 °C
